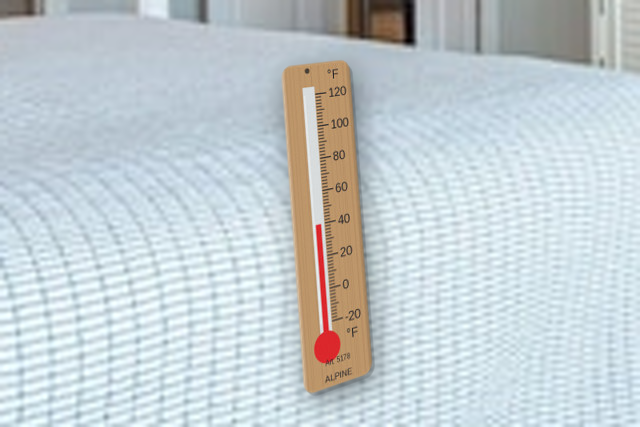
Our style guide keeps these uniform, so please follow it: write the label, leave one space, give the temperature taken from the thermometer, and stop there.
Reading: 40 °F
